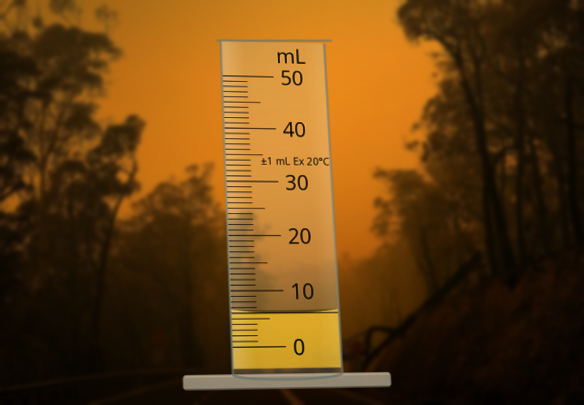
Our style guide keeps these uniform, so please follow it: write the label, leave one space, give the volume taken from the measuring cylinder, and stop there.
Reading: 6 mL
